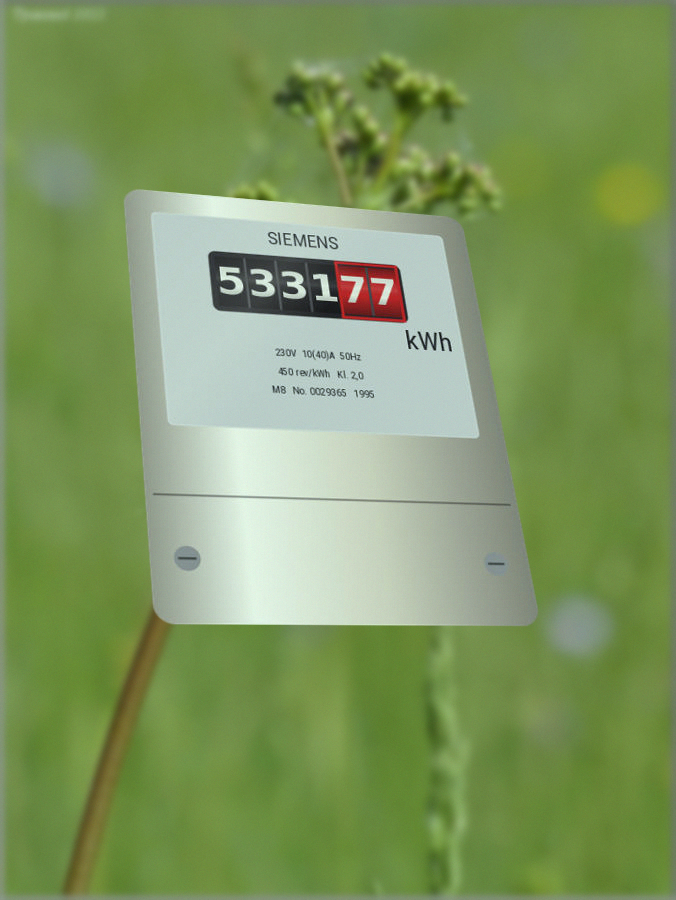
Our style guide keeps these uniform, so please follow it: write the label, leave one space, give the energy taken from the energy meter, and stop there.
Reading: 5331.77 kWh
